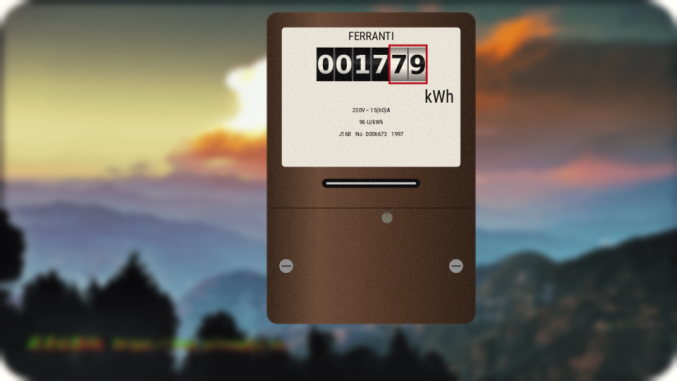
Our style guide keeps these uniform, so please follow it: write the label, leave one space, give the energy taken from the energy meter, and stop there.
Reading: 17.79 kWh
